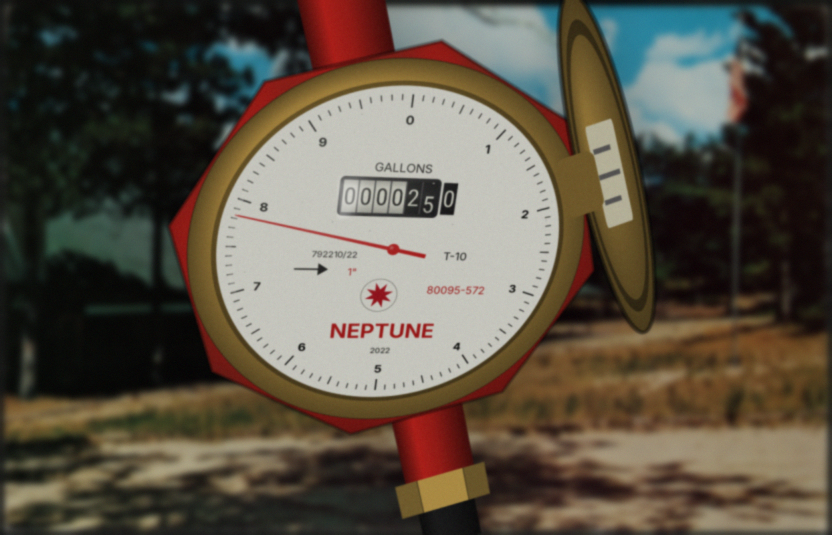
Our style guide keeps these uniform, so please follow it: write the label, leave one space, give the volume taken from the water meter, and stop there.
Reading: 247.8 gal
